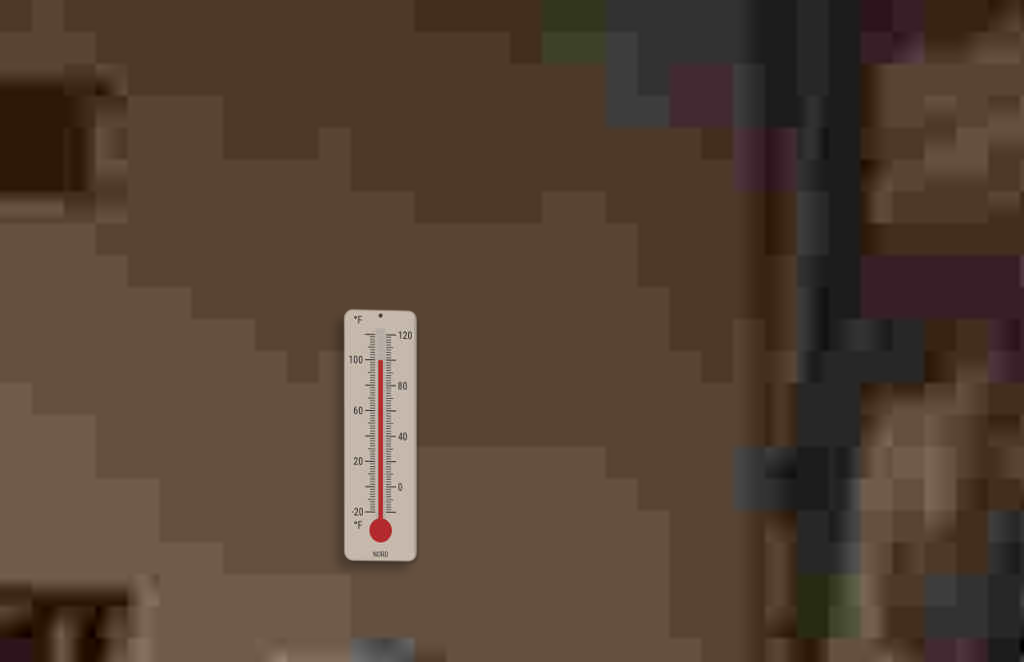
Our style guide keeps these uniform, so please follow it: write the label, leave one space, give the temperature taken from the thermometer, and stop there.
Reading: 100 °F
